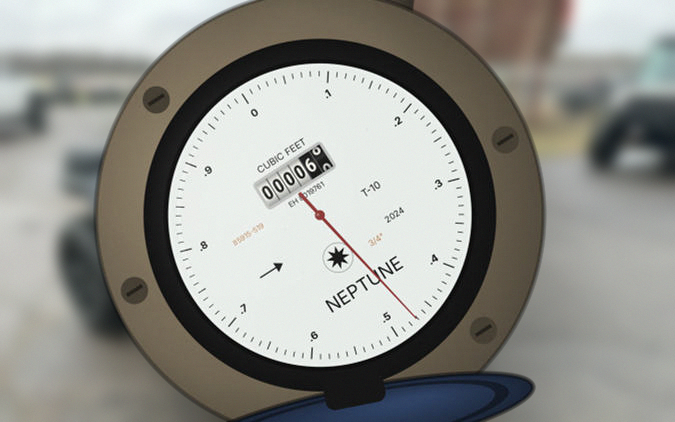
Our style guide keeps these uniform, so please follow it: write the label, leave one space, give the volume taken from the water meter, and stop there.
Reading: 68.47 ft³
